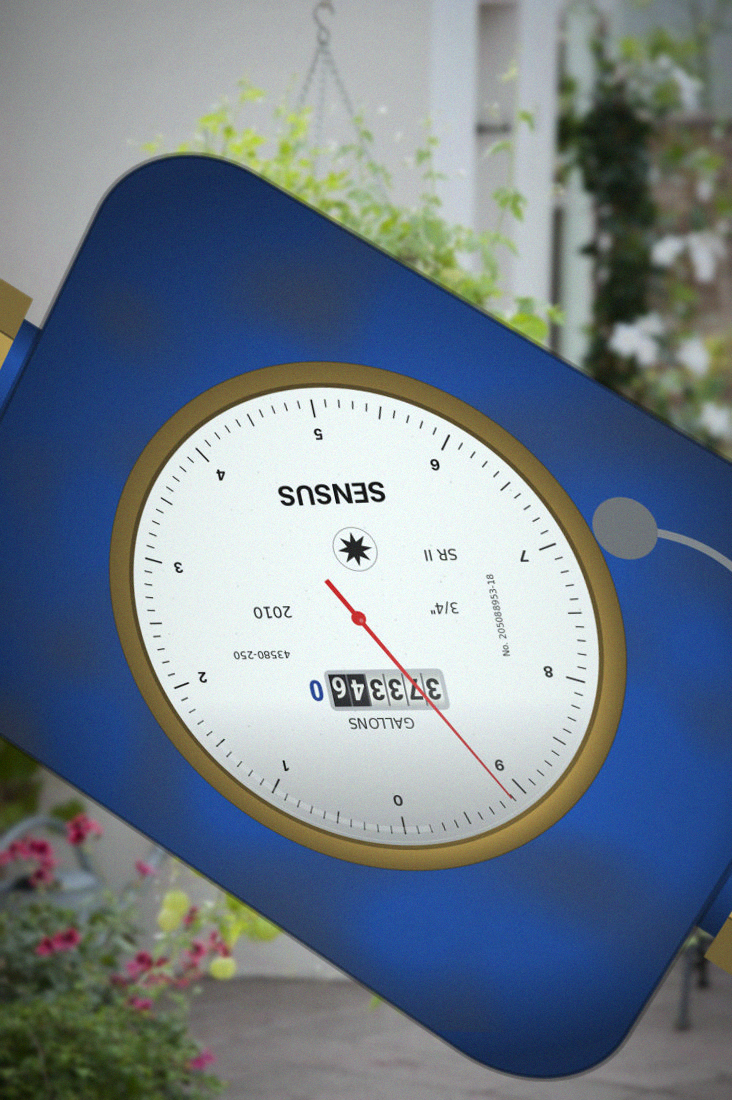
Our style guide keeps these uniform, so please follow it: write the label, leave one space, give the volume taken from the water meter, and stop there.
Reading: 3733459.1 gal
